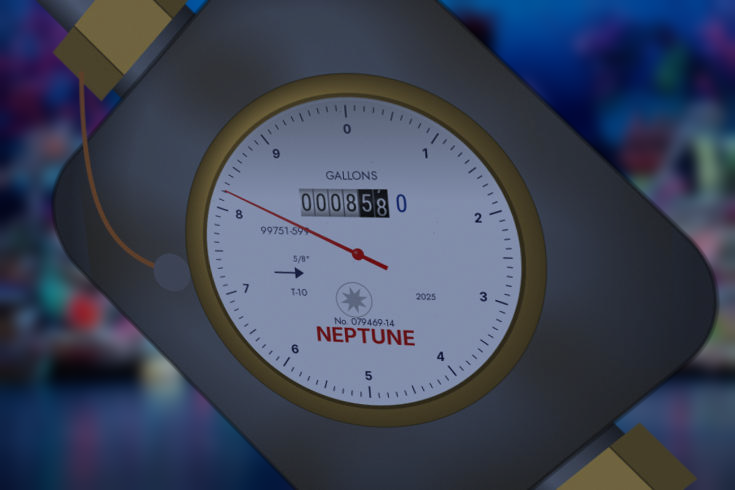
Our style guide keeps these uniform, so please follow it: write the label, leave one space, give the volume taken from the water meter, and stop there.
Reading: 8578.2 gal
